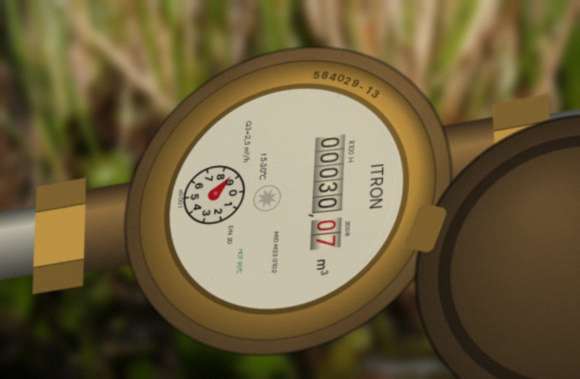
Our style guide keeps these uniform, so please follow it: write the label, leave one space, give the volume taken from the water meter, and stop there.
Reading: 30.078 m³
